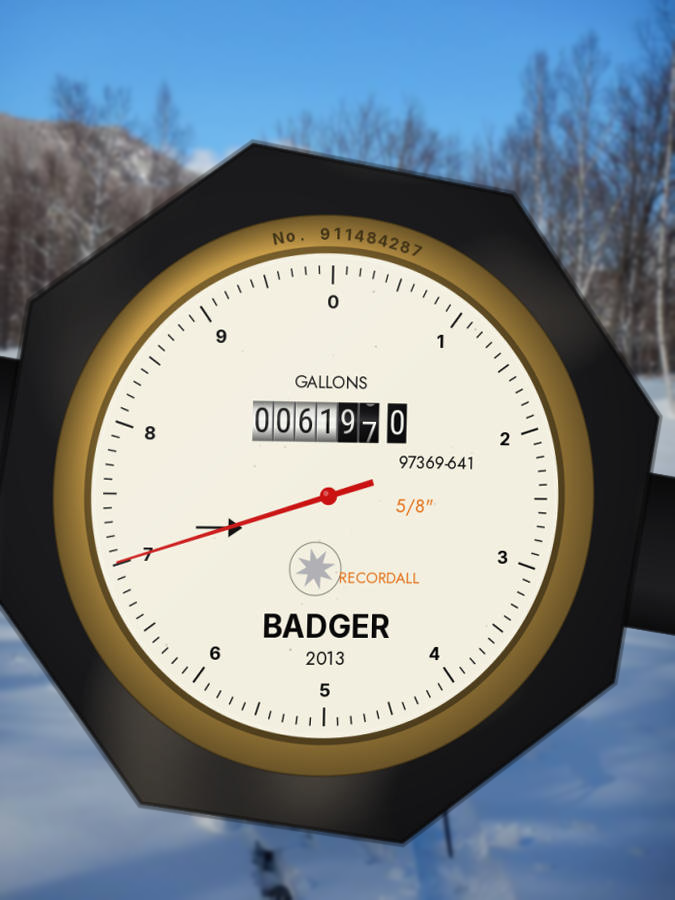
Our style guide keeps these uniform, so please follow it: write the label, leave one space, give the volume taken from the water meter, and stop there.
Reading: 61967.0 gal
